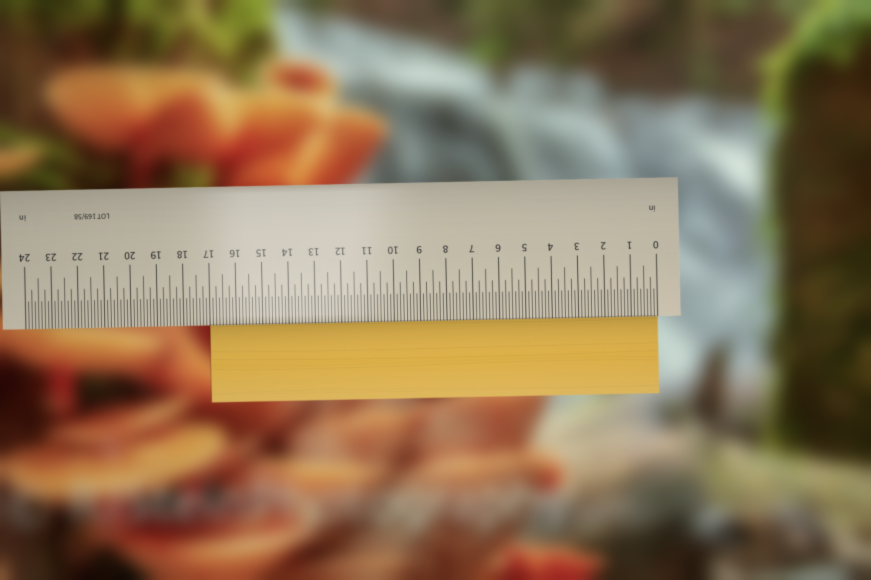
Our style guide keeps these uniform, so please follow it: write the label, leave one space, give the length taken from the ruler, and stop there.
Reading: 17 in
